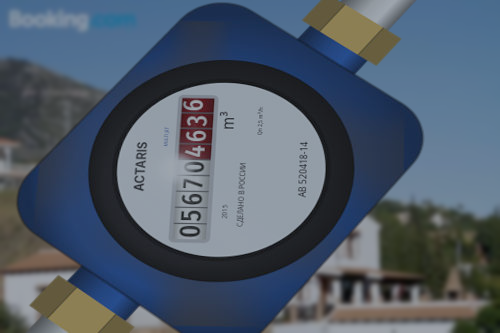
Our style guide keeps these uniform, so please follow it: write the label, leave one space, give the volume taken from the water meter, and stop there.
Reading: 5670.4636 m³
